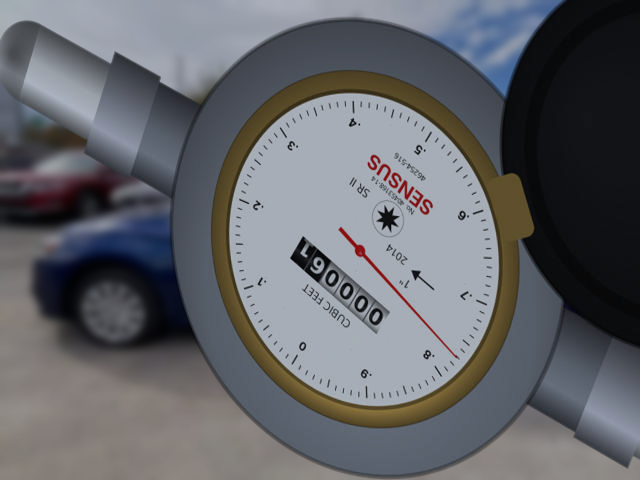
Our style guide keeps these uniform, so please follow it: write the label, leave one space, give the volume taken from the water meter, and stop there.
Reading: 60.77 ft³
